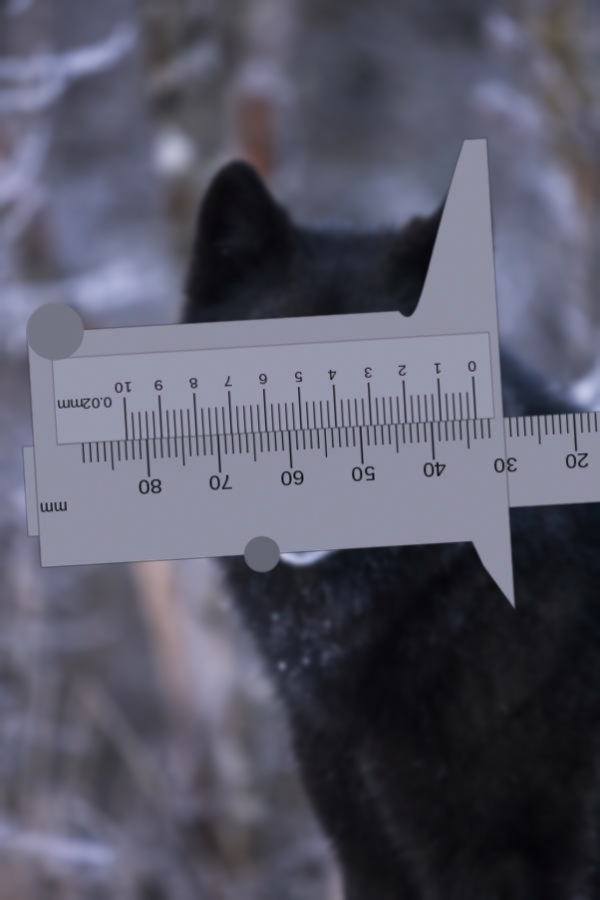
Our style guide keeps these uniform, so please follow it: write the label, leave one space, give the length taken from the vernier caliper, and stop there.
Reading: 33.8 mm
